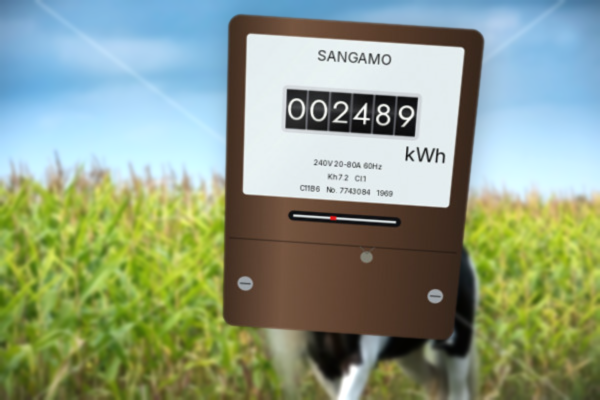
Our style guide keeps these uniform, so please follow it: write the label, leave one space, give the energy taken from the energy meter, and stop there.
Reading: 2489 kWh
